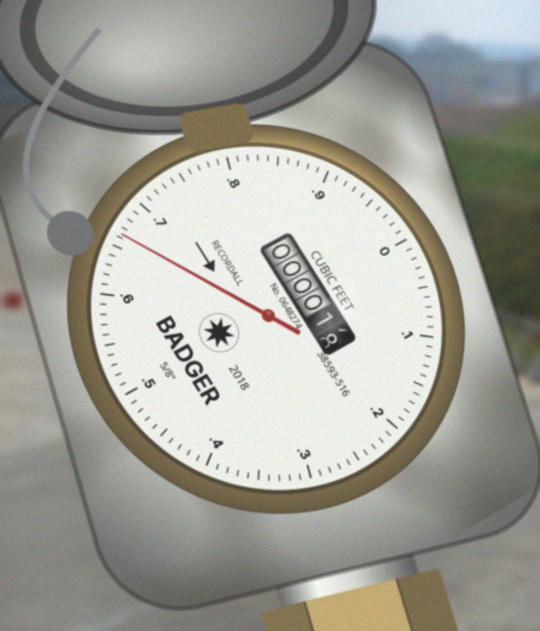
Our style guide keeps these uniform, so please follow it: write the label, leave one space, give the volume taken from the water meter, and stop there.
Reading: 17.66 ft³
